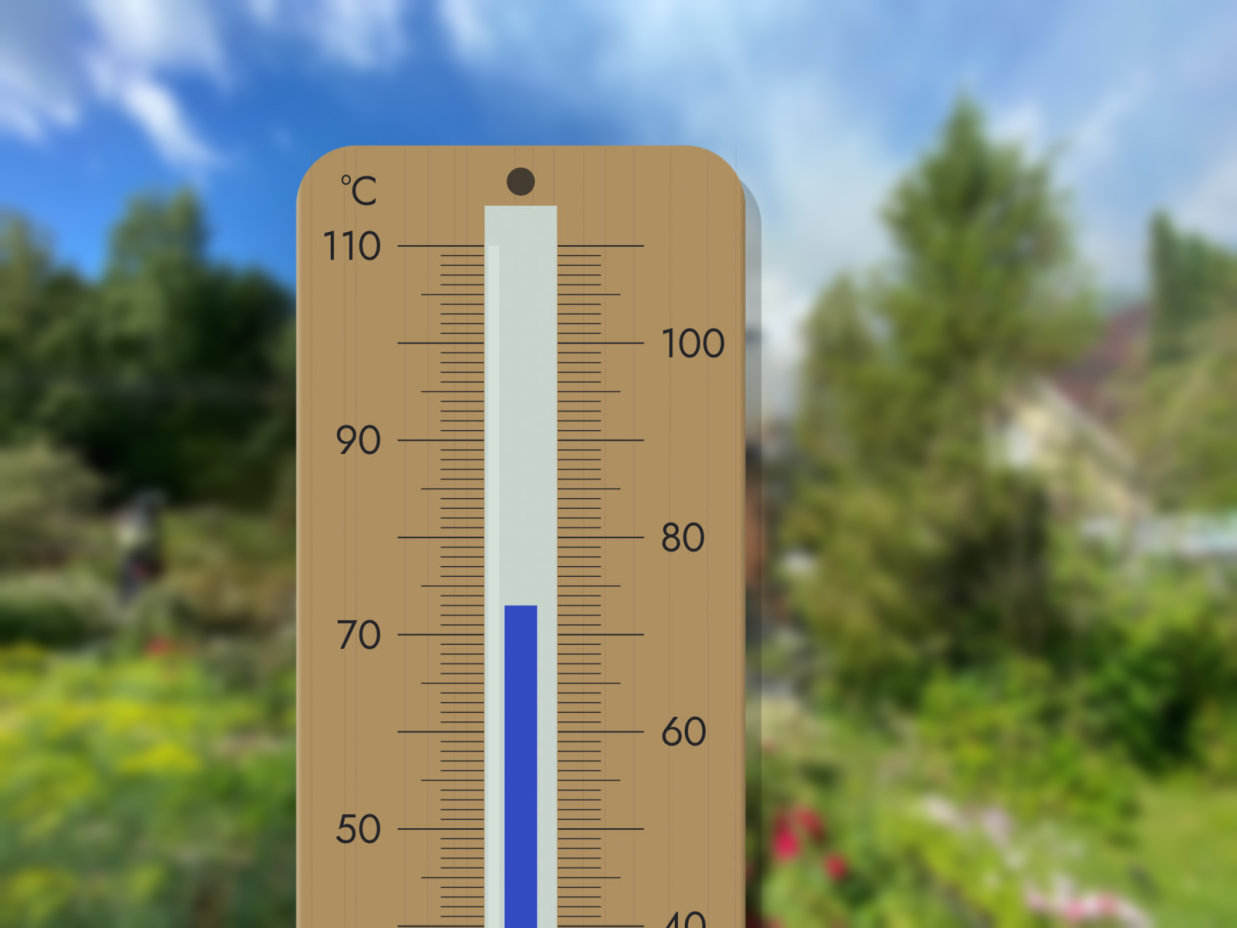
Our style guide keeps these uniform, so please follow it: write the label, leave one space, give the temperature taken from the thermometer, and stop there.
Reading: 73 °C
